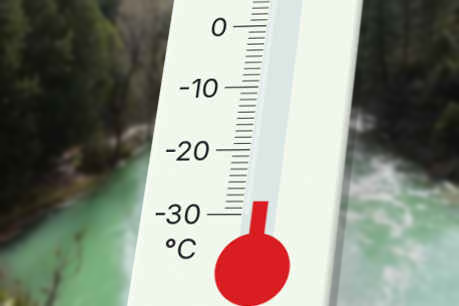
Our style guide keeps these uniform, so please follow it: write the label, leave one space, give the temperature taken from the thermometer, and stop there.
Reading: -28 °C
